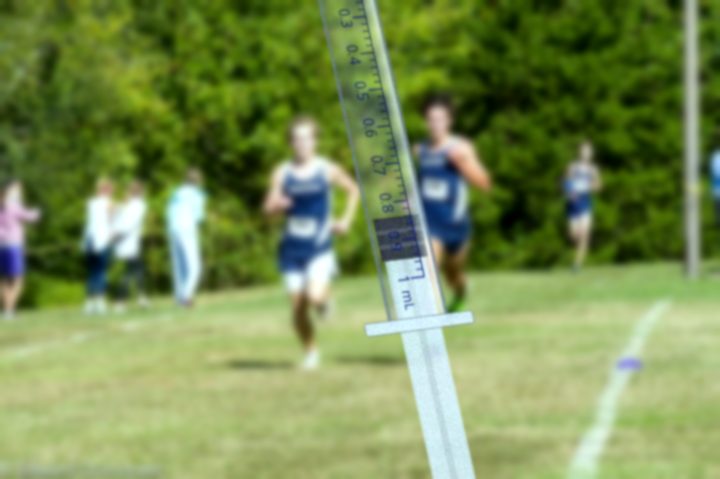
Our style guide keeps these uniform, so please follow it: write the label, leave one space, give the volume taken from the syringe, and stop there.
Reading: 0.84 mL
